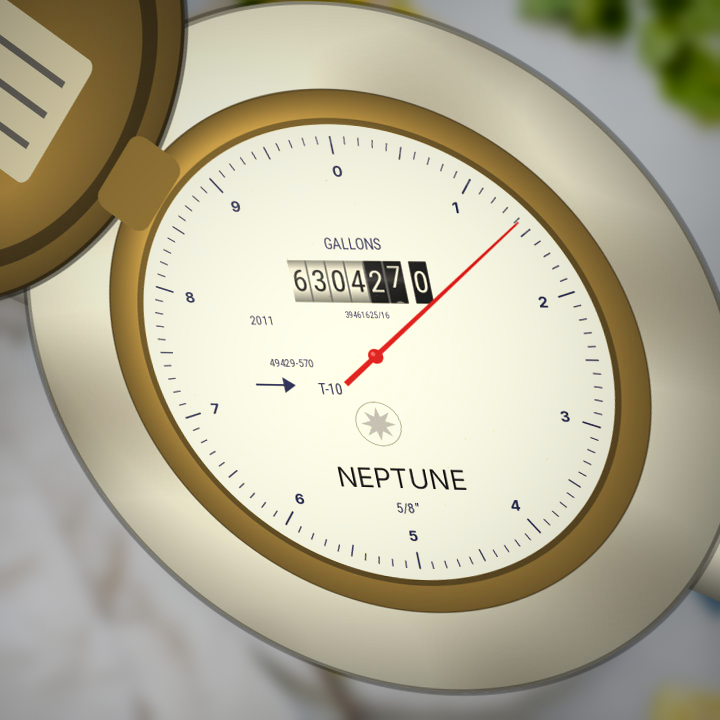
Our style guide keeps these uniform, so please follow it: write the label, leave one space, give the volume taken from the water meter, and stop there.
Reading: 6304271.4 gal
